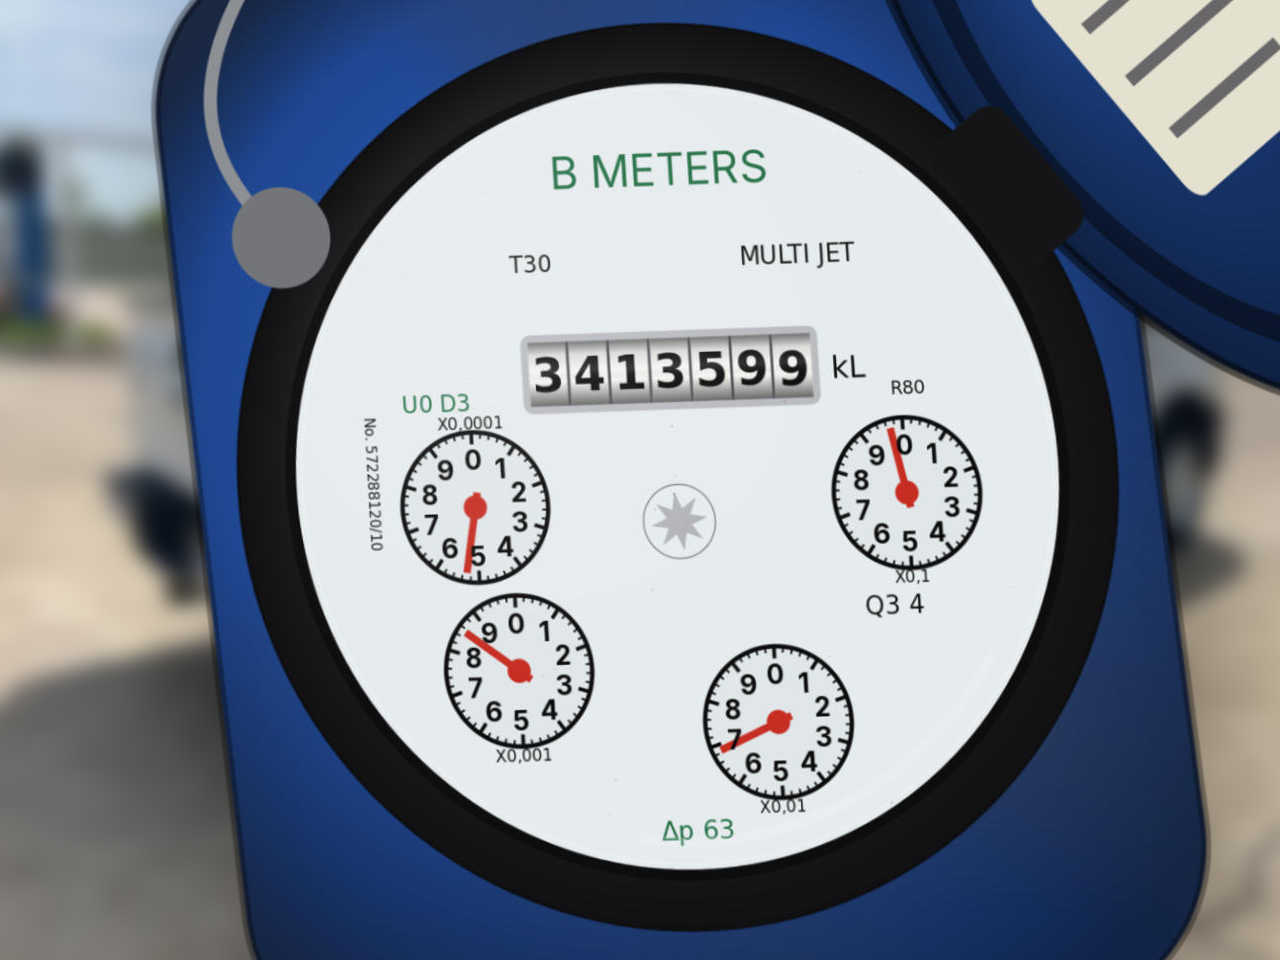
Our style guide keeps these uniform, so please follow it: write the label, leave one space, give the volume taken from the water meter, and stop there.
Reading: 3413598.9685 kL
